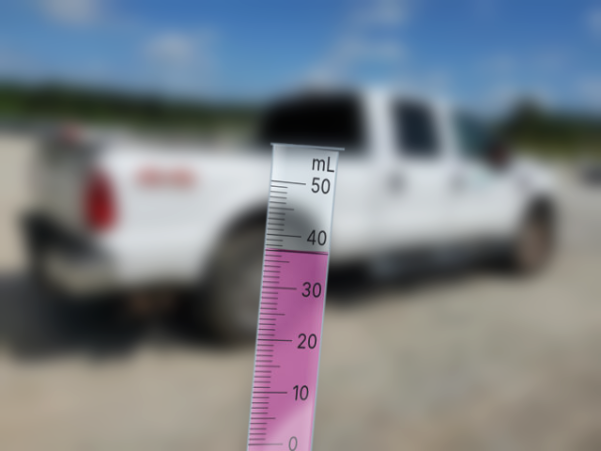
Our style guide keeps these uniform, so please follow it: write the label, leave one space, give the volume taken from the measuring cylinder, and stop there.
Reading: 37 mL
